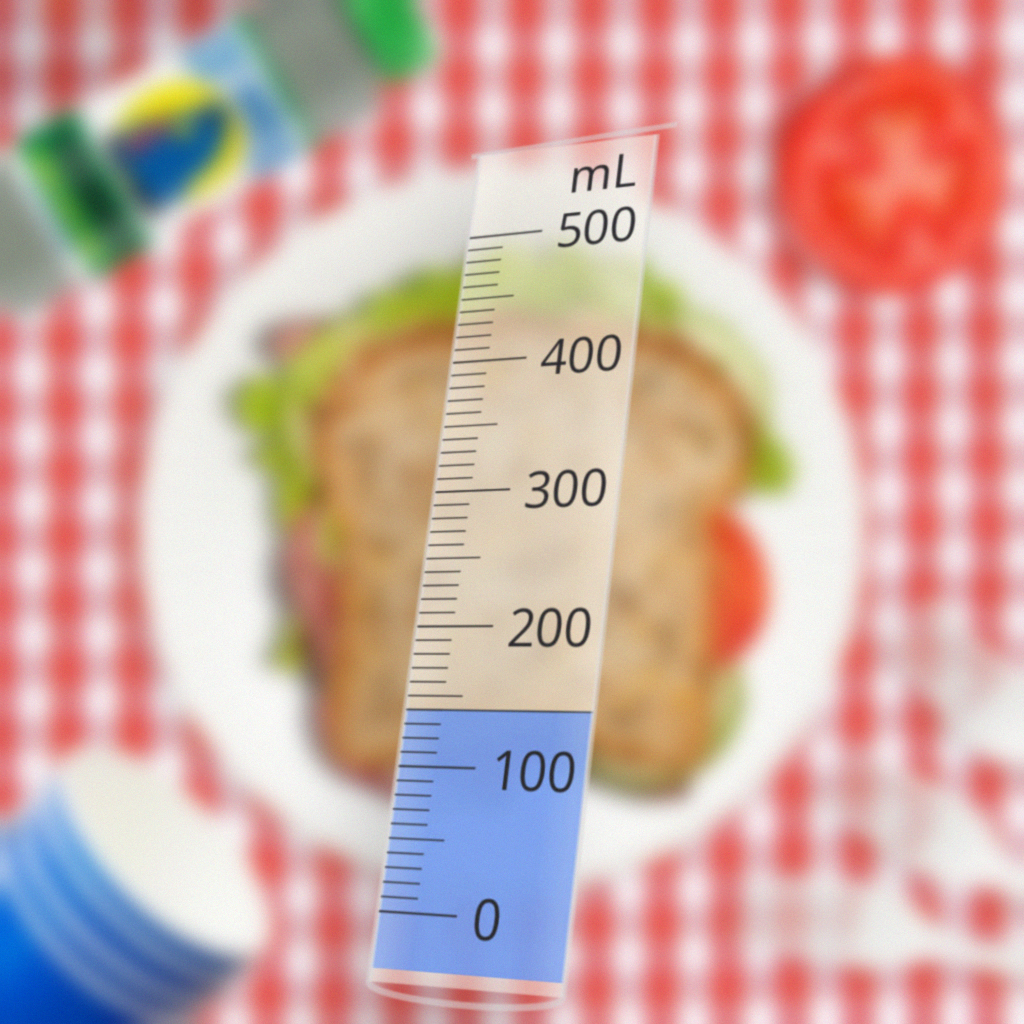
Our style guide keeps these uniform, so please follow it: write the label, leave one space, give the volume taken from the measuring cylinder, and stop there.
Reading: 140 mL
